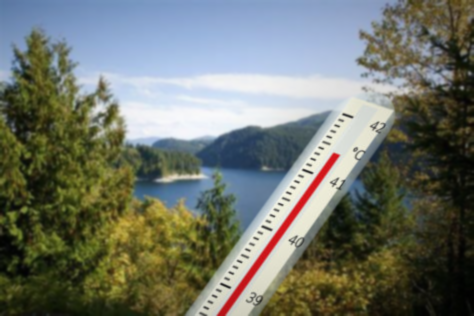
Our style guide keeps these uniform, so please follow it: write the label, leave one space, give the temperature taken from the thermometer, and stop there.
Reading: 41.4 °C
